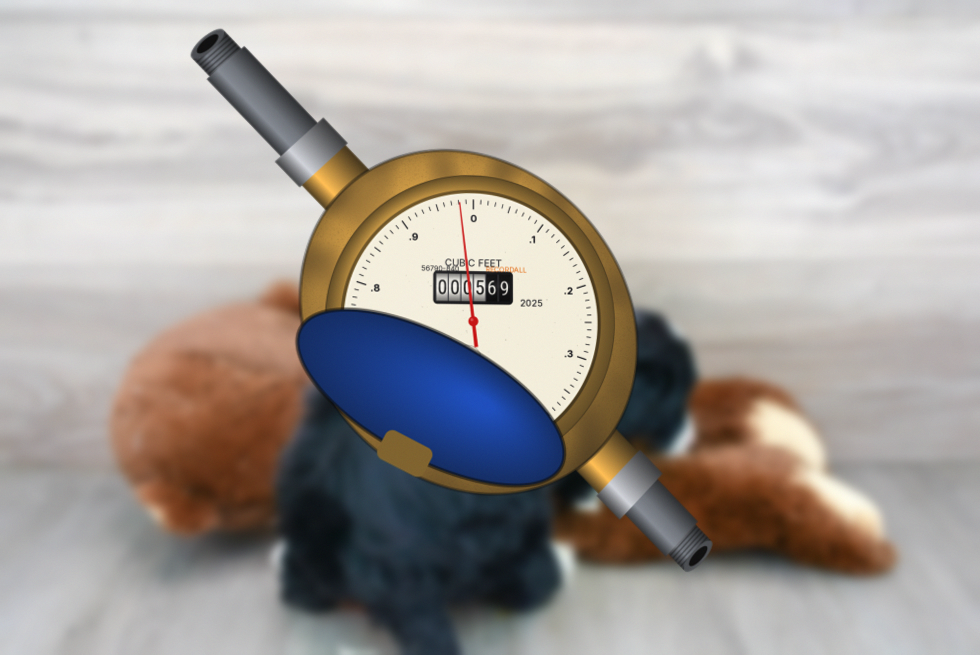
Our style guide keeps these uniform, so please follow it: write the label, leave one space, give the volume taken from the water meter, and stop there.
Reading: 568.98 ft³
